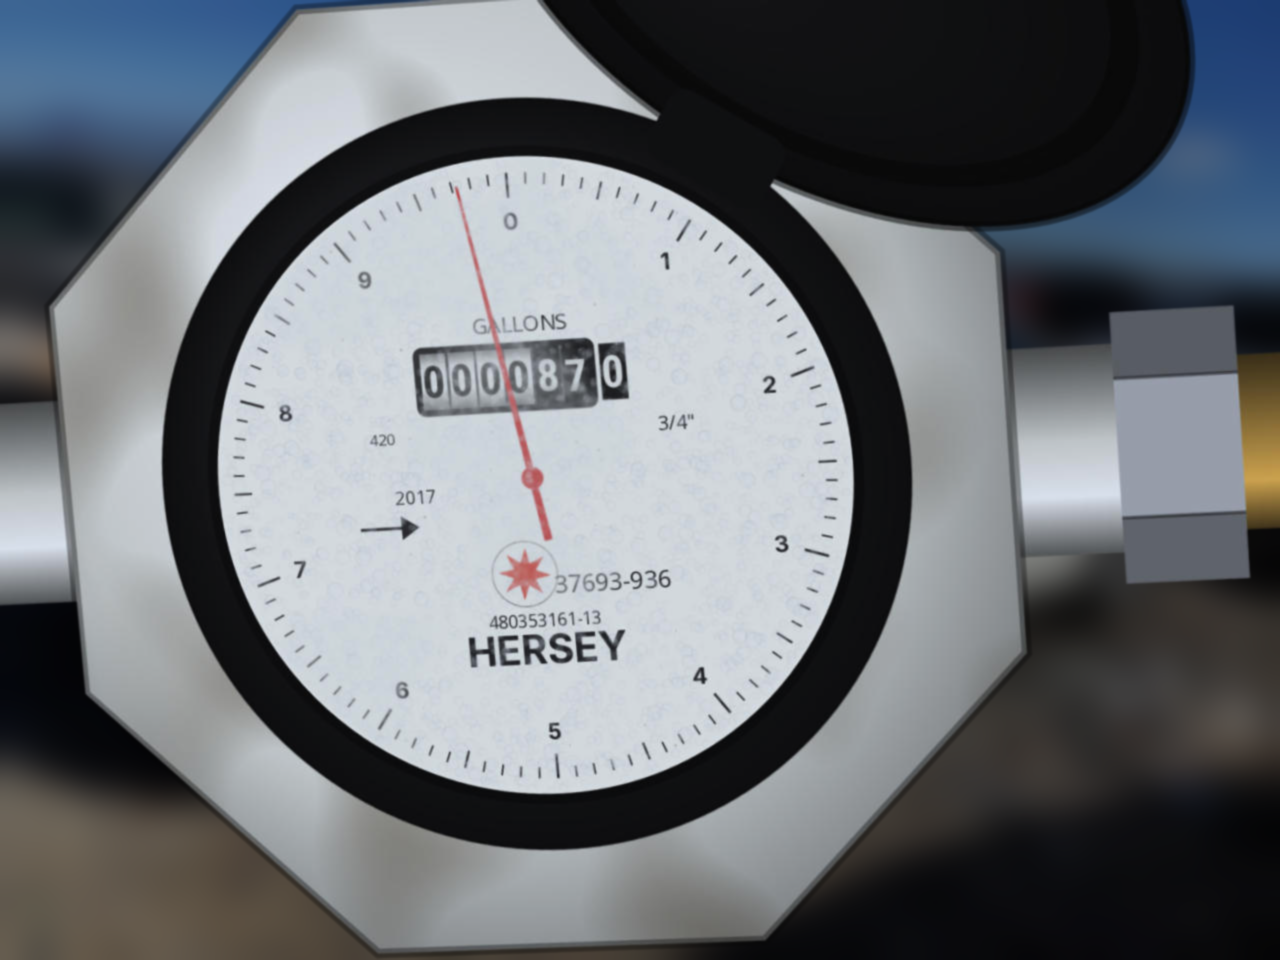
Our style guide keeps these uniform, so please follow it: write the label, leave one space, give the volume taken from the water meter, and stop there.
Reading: 869.7 gal
